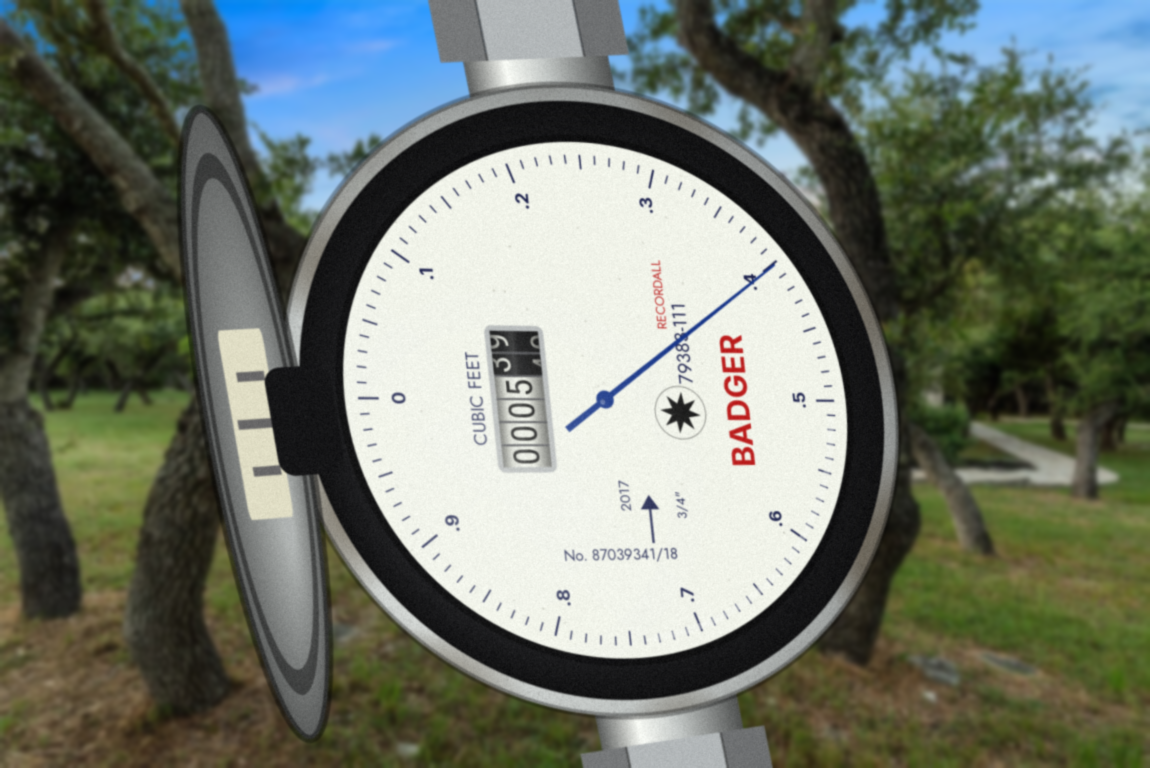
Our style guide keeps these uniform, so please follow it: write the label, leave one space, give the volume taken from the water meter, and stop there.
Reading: 539.40 ft³
